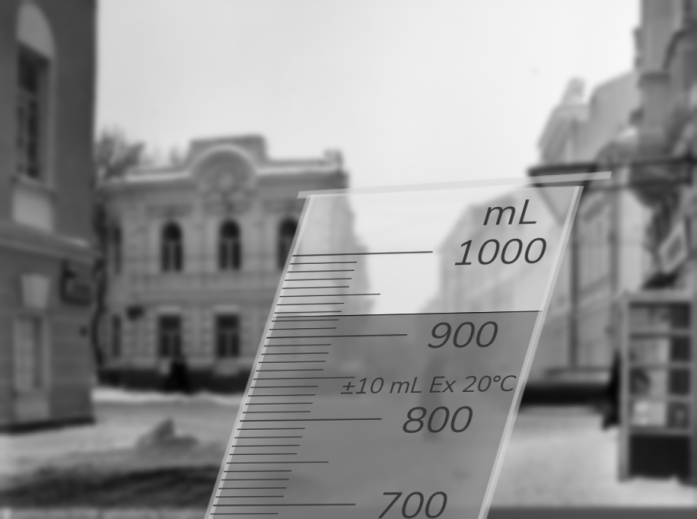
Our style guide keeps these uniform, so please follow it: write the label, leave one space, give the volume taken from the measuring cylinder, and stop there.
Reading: 925 mL
